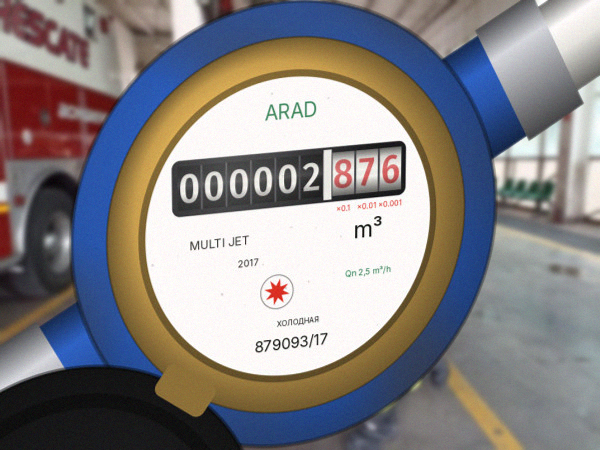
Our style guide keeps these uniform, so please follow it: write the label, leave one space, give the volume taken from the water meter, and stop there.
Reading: 2.876 m³
